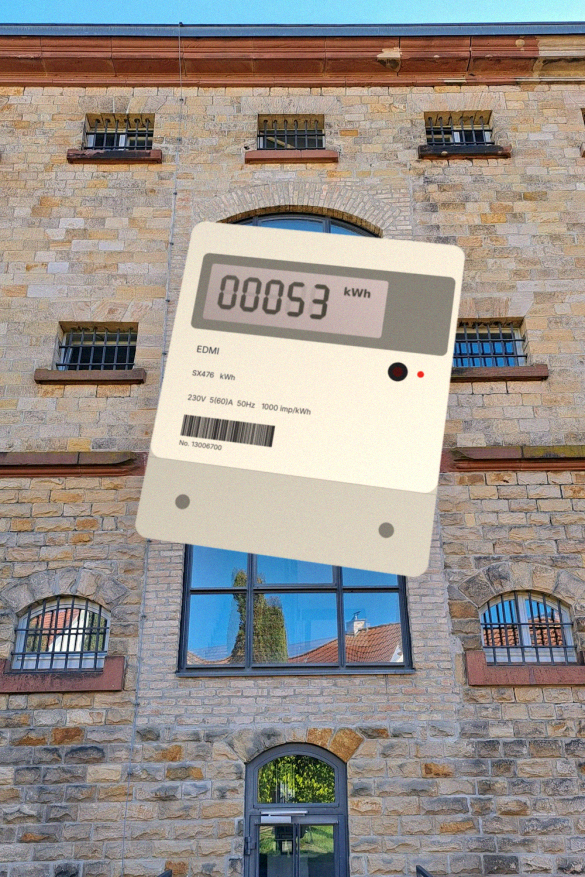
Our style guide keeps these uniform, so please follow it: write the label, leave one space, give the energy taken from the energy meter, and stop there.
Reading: 53 kWh
